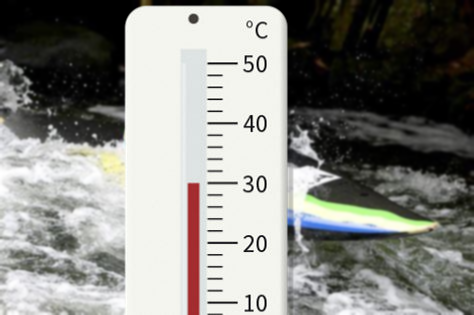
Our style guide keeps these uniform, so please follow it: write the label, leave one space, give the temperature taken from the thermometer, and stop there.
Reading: 30 °C
